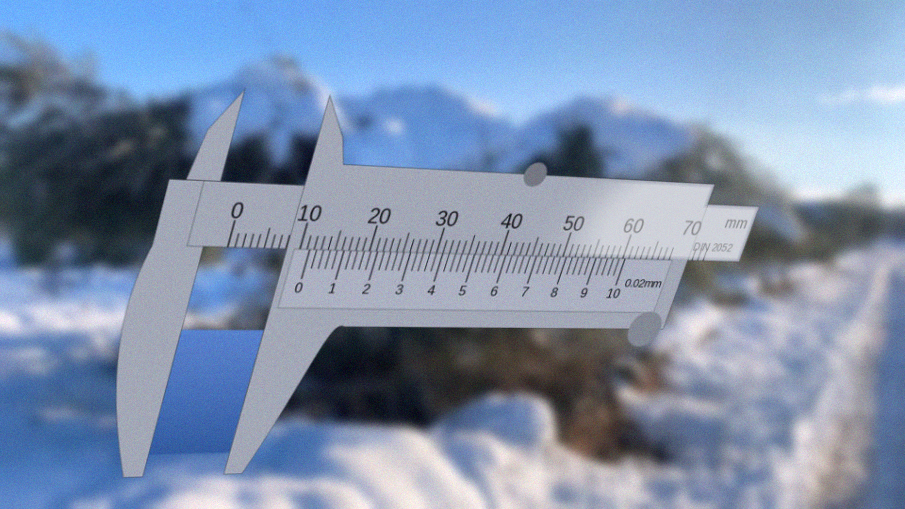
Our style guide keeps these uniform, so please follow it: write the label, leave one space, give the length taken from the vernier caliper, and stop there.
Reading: 11.4 mm
